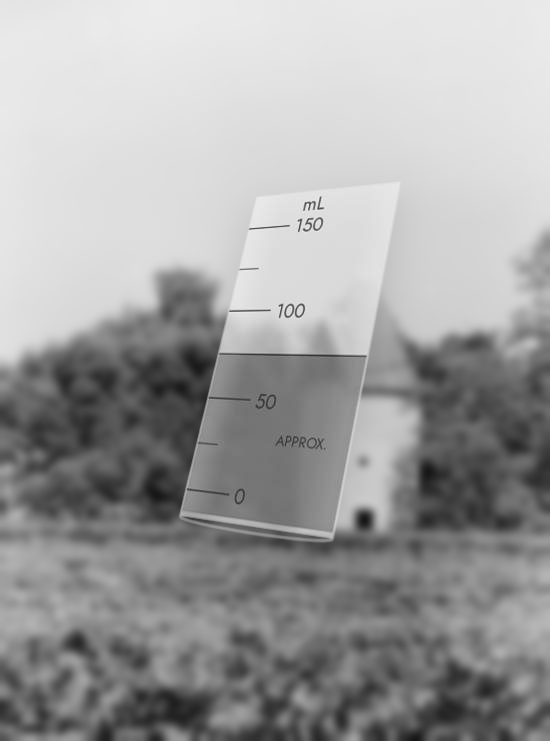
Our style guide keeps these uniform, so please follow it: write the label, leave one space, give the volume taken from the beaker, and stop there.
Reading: 75 mL
